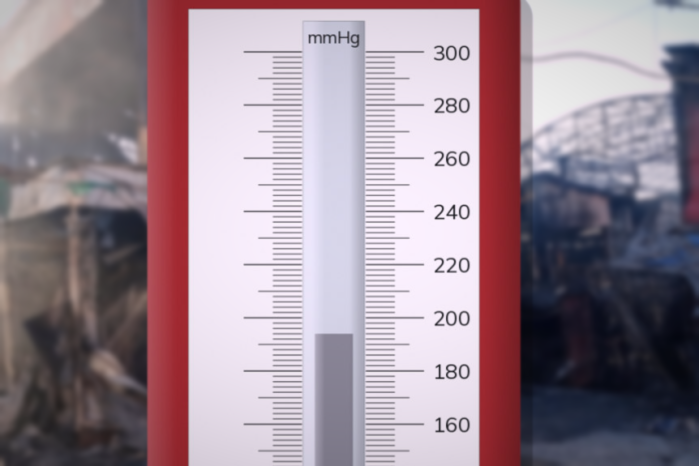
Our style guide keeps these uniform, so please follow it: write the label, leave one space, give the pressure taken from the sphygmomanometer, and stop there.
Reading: 194 mmHg
